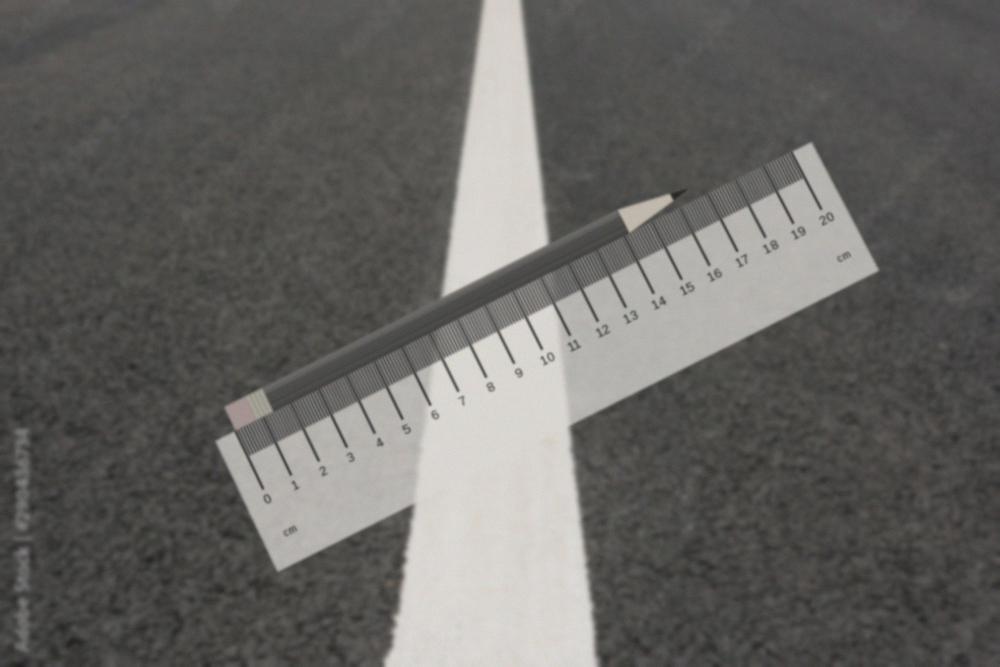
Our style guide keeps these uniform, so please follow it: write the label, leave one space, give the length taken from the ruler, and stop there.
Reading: 16.5 cm
